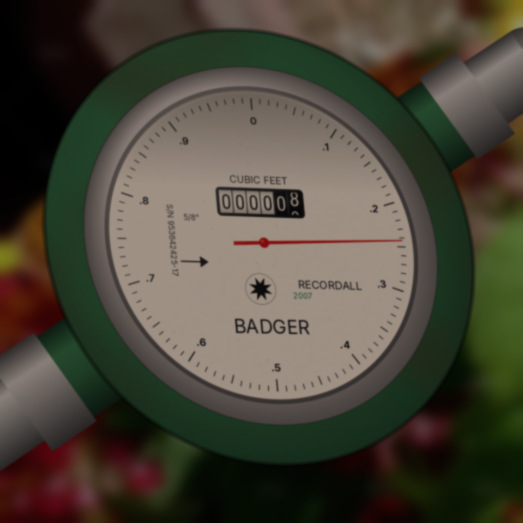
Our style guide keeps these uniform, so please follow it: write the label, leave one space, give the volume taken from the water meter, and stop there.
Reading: 8.24 ft³
